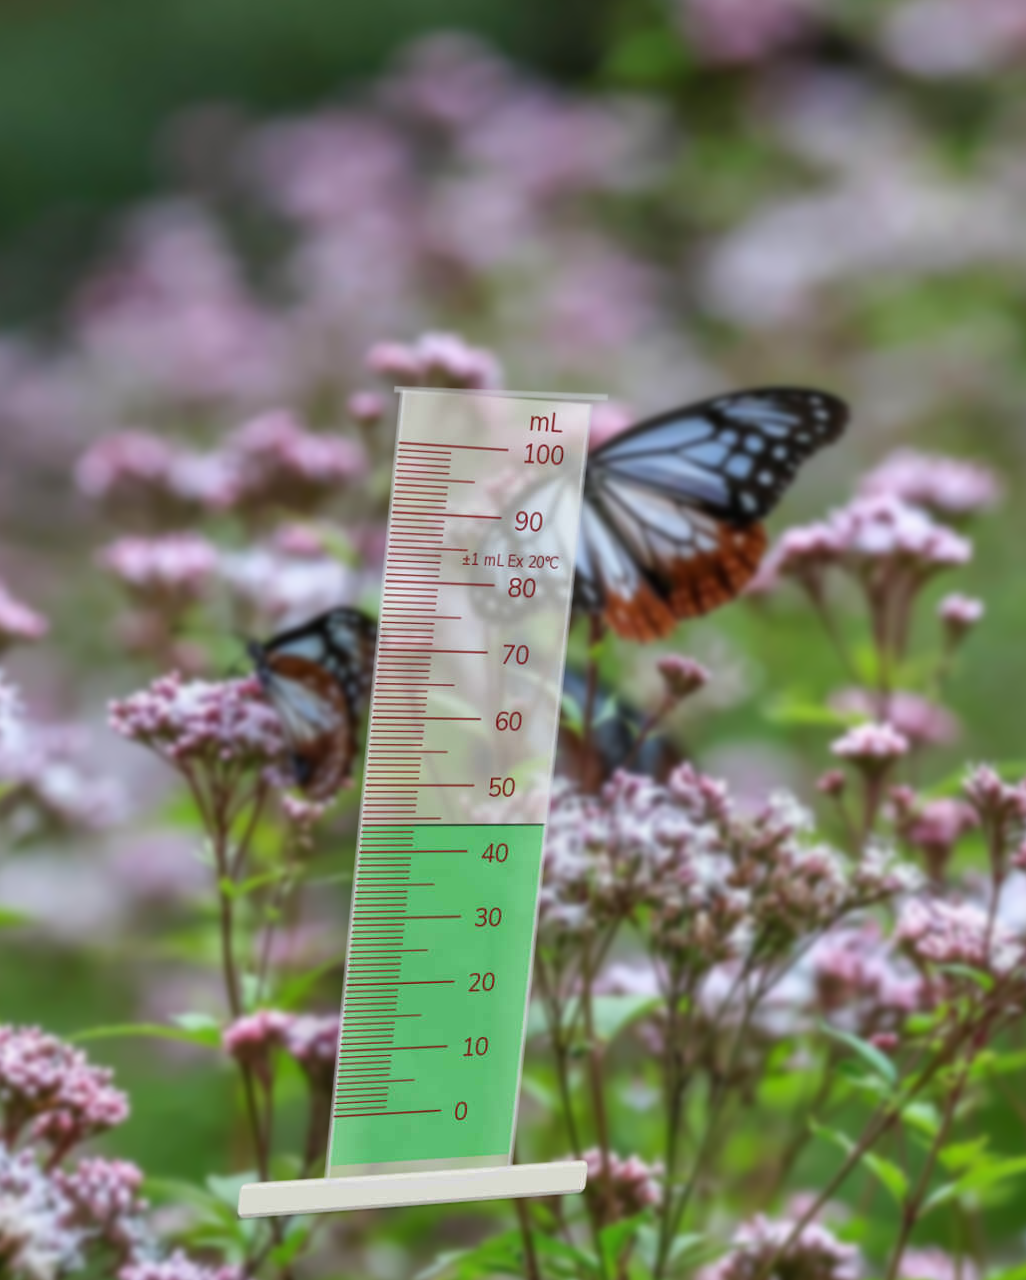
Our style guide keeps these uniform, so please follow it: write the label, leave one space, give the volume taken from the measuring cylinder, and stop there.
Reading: 44 mL
